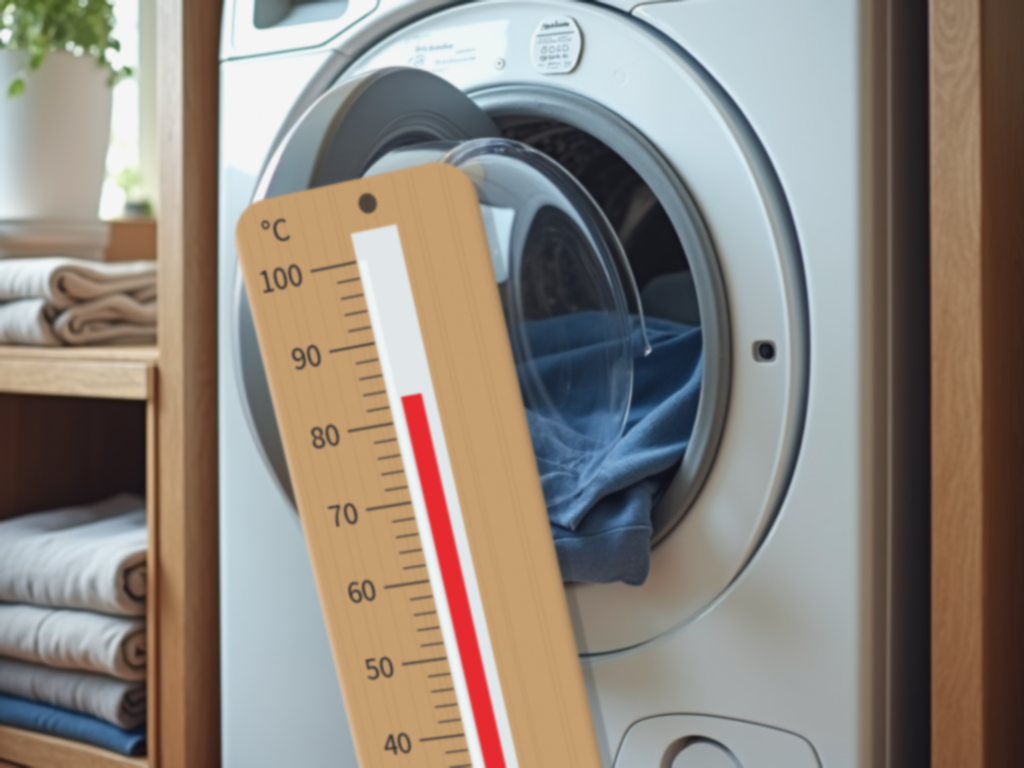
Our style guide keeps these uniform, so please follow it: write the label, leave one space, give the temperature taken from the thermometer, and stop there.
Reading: 83 °C
